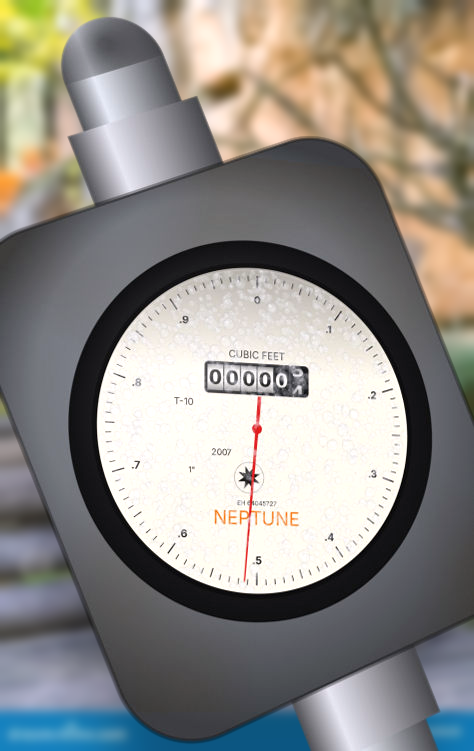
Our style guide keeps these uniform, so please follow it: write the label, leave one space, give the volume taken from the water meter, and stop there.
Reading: 3.51 ft³
